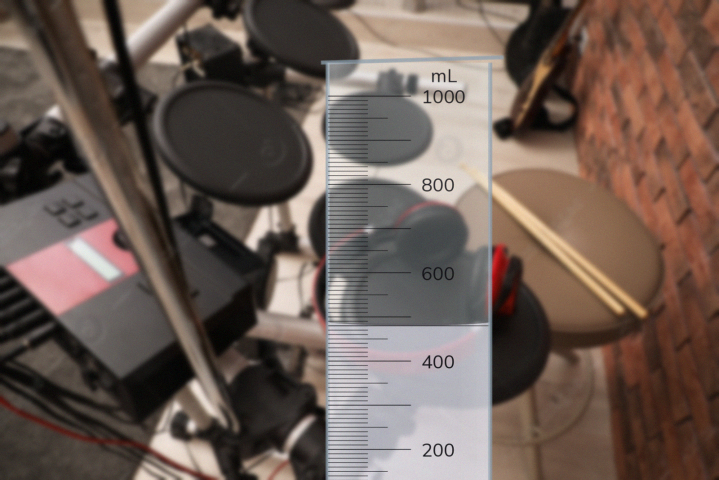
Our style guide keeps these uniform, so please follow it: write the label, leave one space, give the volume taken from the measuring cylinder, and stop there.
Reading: 480 mL
